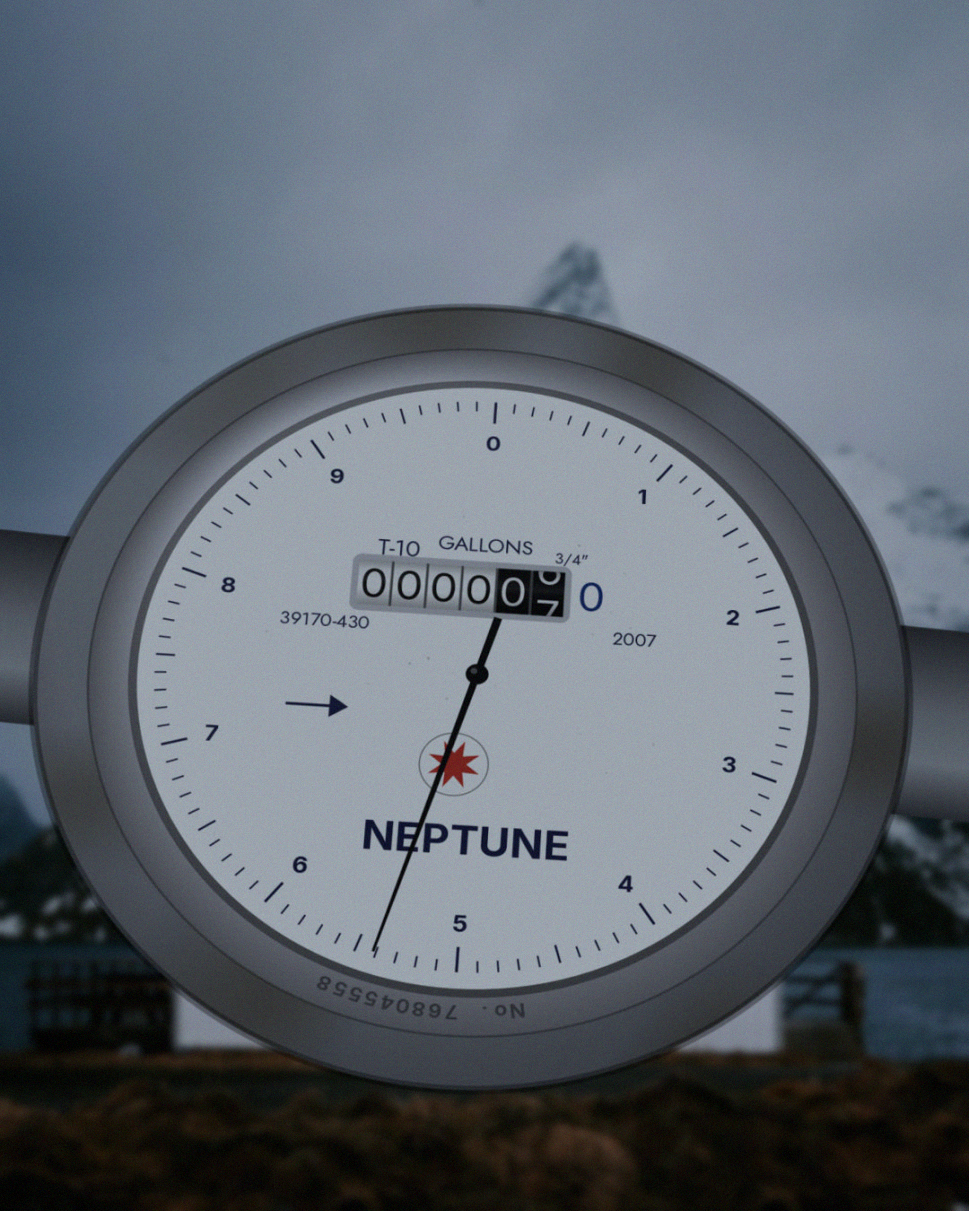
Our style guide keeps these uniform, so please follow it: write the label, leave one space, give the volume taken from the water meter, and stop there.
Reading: 65.4 gal
